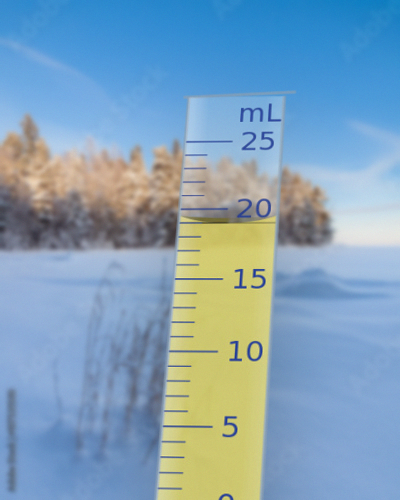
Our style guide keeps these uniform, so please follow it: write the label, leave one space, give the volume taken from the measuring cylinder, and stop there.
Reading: 19 mL
